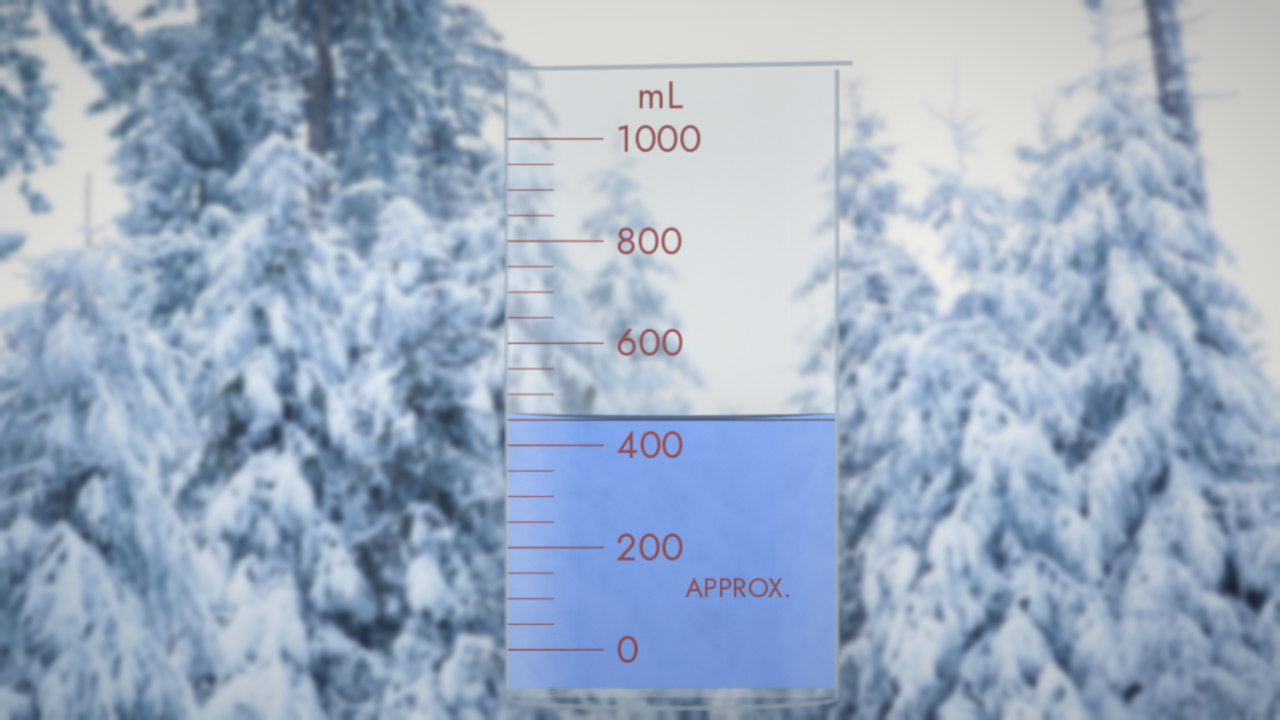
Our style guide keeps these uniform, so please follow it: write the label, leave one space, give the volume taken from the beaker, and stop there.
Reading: 450 mL
